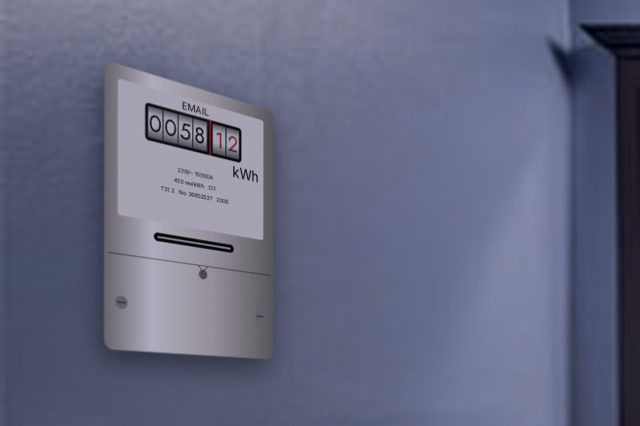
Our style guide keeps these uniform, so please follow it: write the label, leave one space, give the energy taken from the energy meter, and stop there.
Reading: 58.12 kWh
